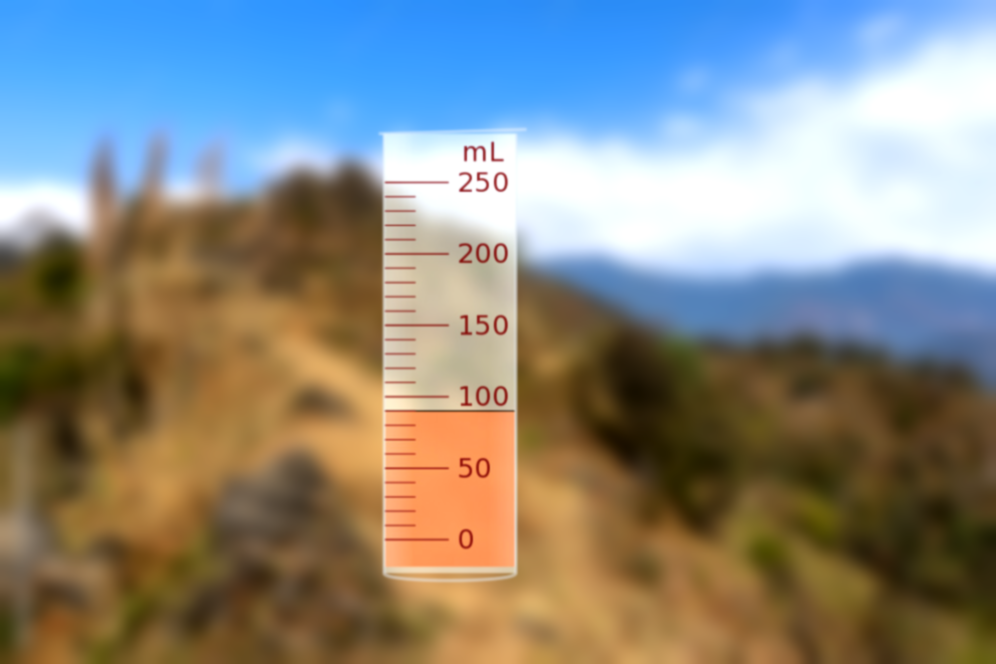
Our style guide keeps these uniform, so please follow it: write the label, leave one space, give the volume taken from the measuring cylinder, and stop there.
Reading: 90 mL
